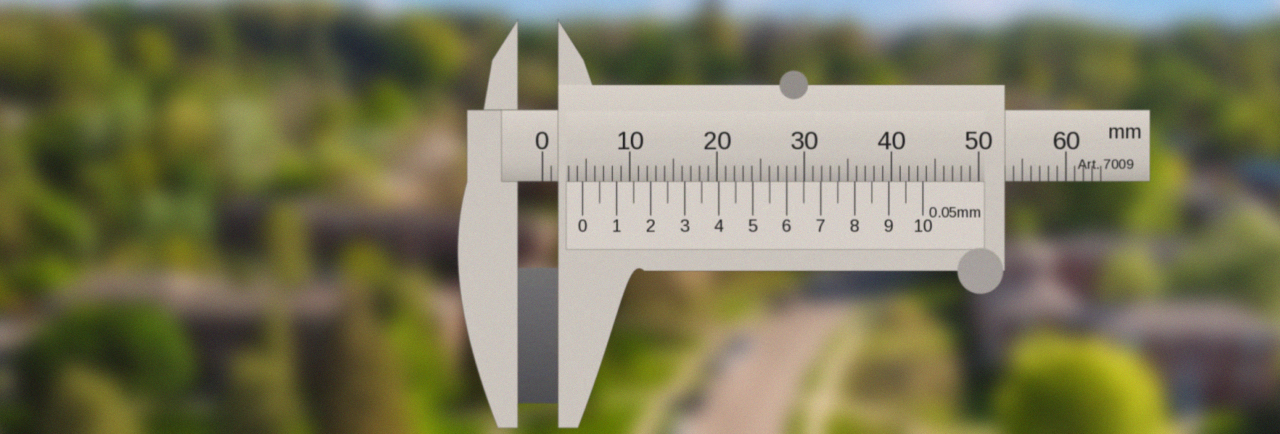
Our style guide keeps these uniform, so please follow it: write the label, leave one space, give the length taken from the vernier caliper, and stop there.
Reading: 4.6 mm
